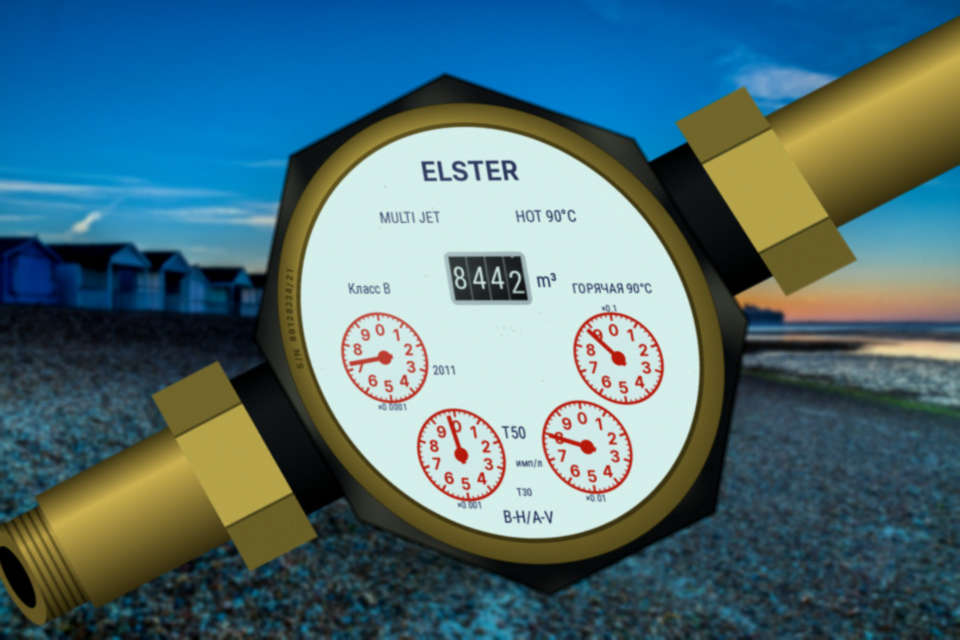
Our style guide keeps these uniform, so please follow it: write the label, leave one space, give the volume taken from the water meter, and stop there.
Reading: 8441.8797 m³
